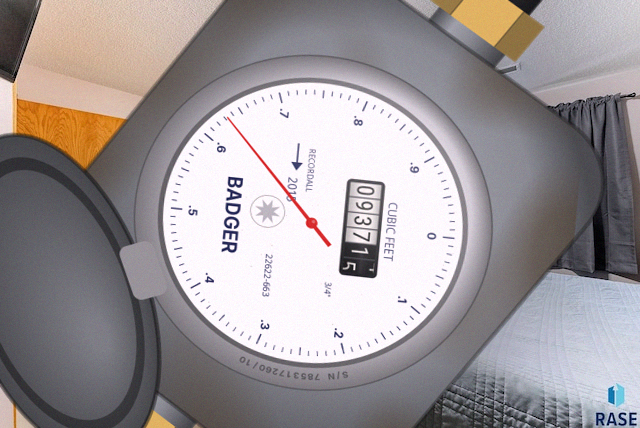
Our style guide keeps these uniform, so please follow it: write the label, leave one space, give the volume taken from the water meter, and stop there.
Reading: 93714.63 ft³
